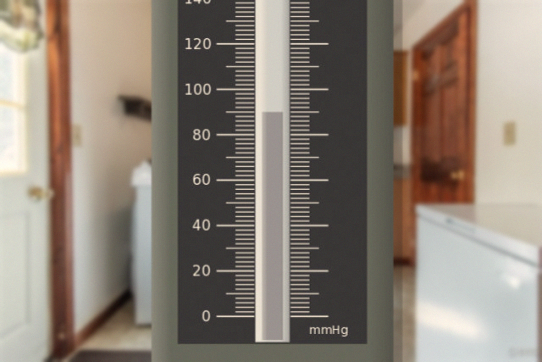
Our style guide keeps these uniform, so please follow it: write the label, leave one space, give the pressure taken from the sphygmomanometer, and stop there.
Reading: 90 mmHg
